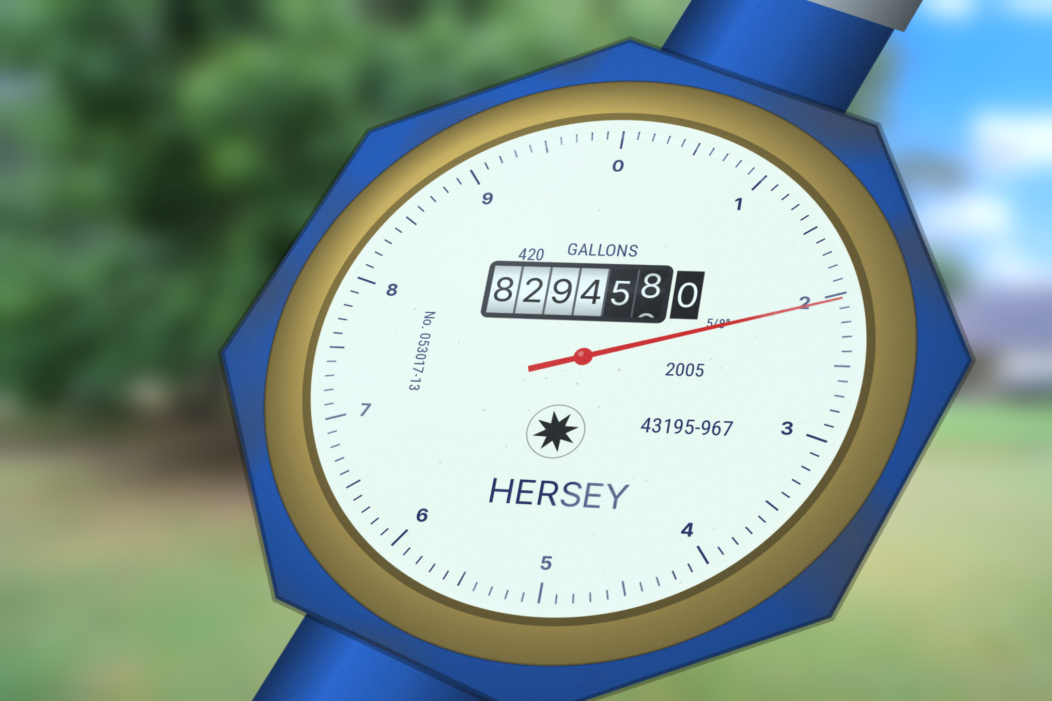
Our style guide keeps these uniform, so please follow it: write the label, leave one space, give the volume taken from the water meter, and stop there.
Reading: 8294582.0 gal
